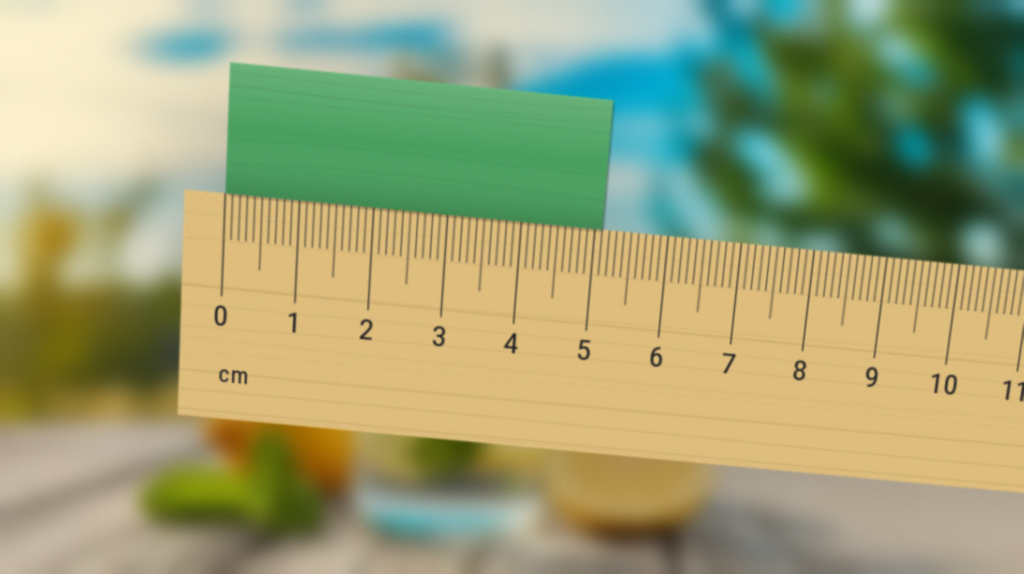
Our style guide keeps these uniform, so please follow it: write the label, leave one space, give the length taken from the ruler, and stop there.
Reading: 5.1 cm
